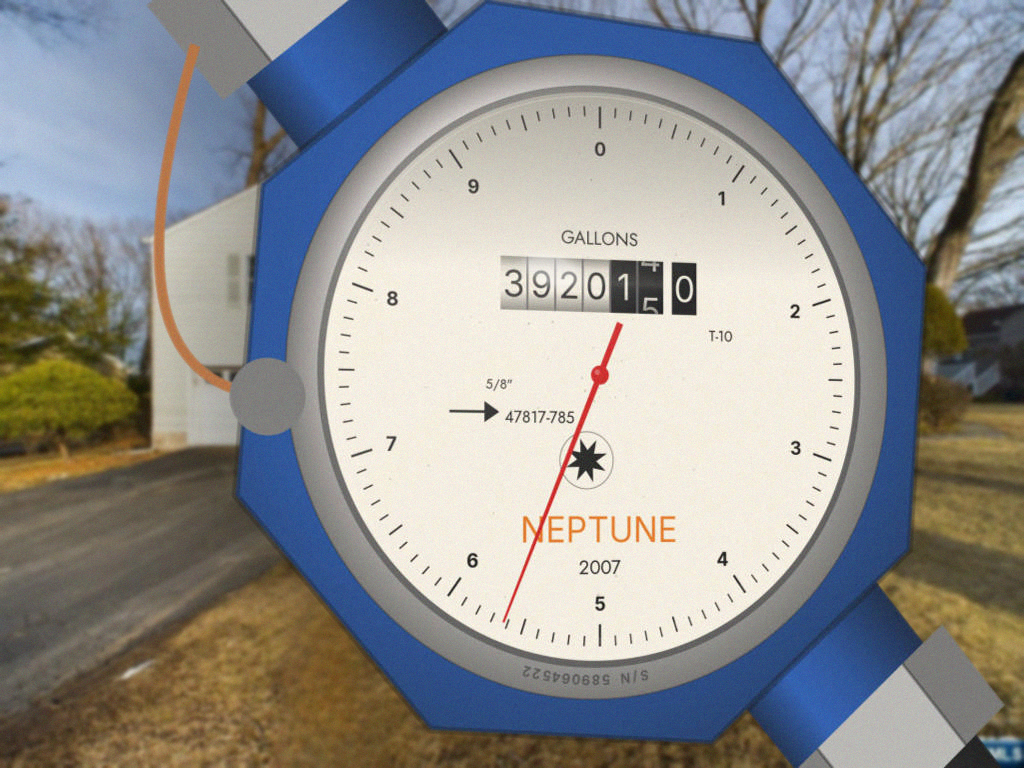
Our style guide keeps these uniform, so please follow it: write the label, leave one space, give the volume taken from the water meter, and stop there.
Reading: 3920145.6 gal
